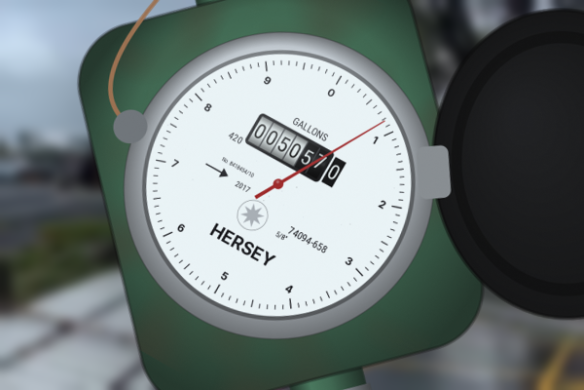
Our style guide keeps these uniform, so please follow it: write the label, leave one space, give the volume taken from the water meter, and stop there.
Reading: 50570.8 gal
